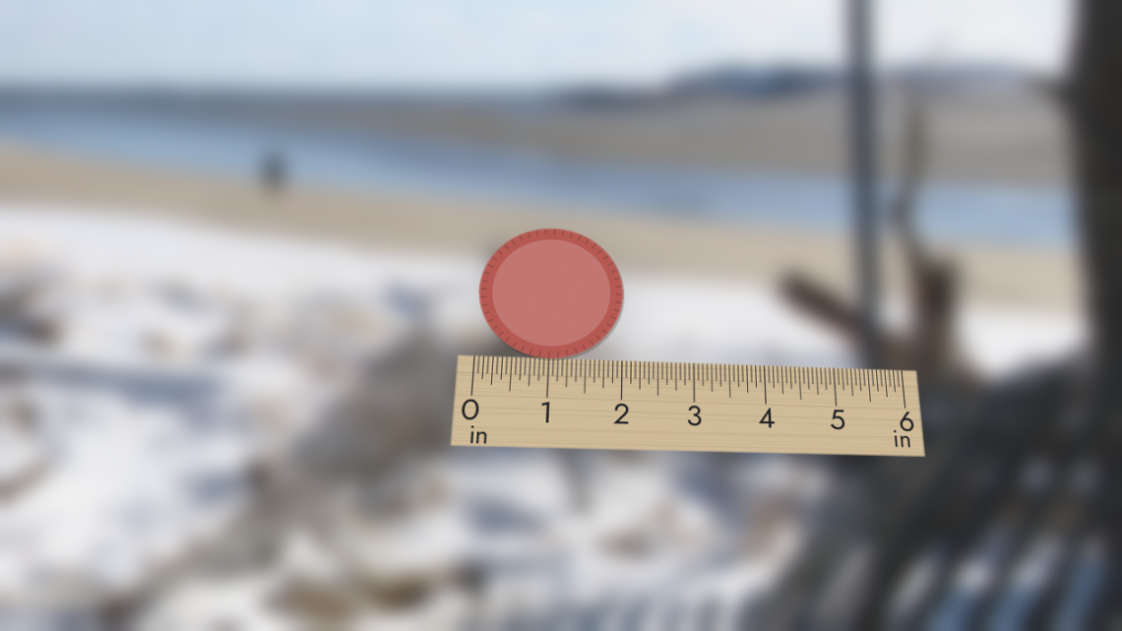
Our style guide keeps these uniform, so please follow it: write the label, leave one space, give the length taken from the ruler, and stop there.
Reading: 2 in
